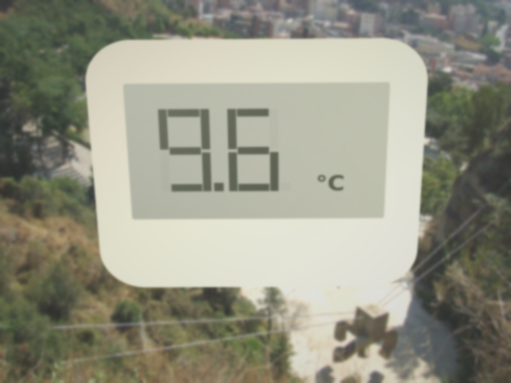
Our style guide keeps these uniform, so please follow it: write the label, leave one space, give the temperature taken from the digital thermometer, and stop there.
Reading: 9.6 °C
